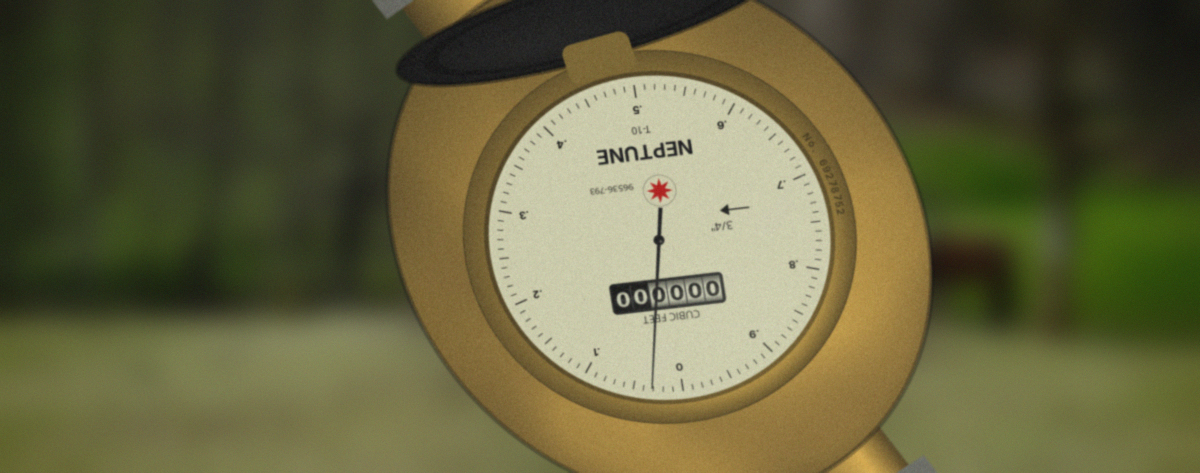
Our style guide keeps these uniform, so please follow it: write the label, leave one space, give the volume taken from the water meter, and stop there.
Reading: 0.03 ft³
